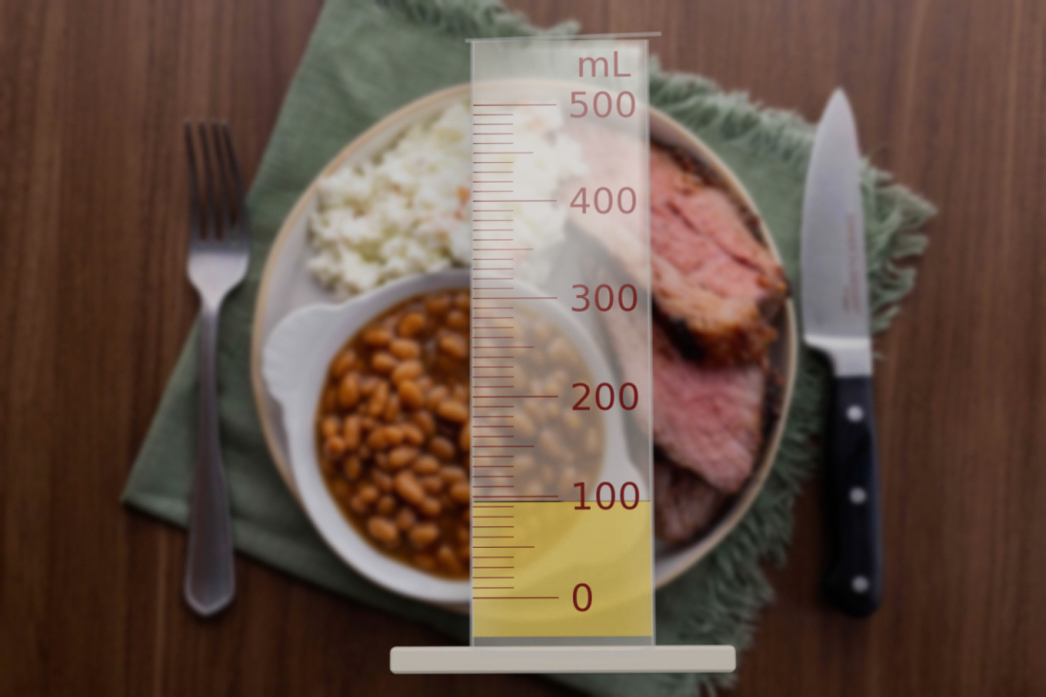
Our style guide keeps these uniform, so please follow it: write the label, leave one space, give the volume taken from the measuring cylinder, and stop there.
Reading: 95 mL
